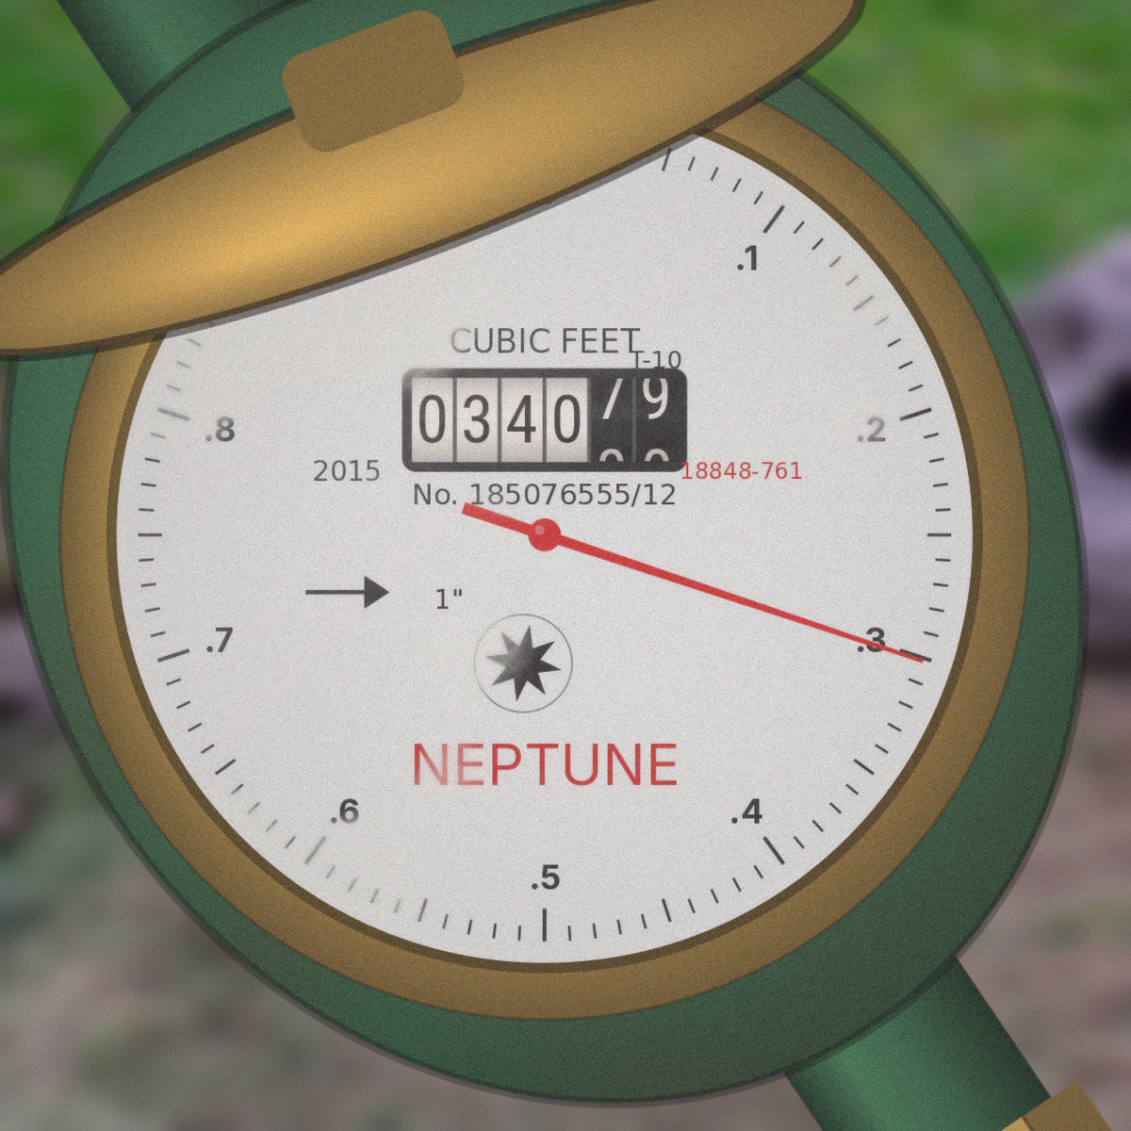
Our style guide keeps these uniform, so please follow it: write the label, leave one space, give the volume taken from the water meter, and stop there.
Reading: 34079.30 ft³
